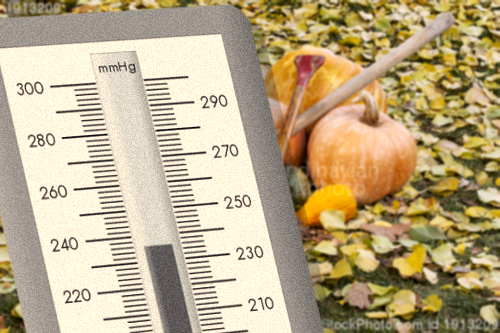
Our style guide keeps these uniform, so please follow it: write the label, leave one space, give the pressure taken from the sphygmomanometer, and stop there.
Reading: 236 mmHg
